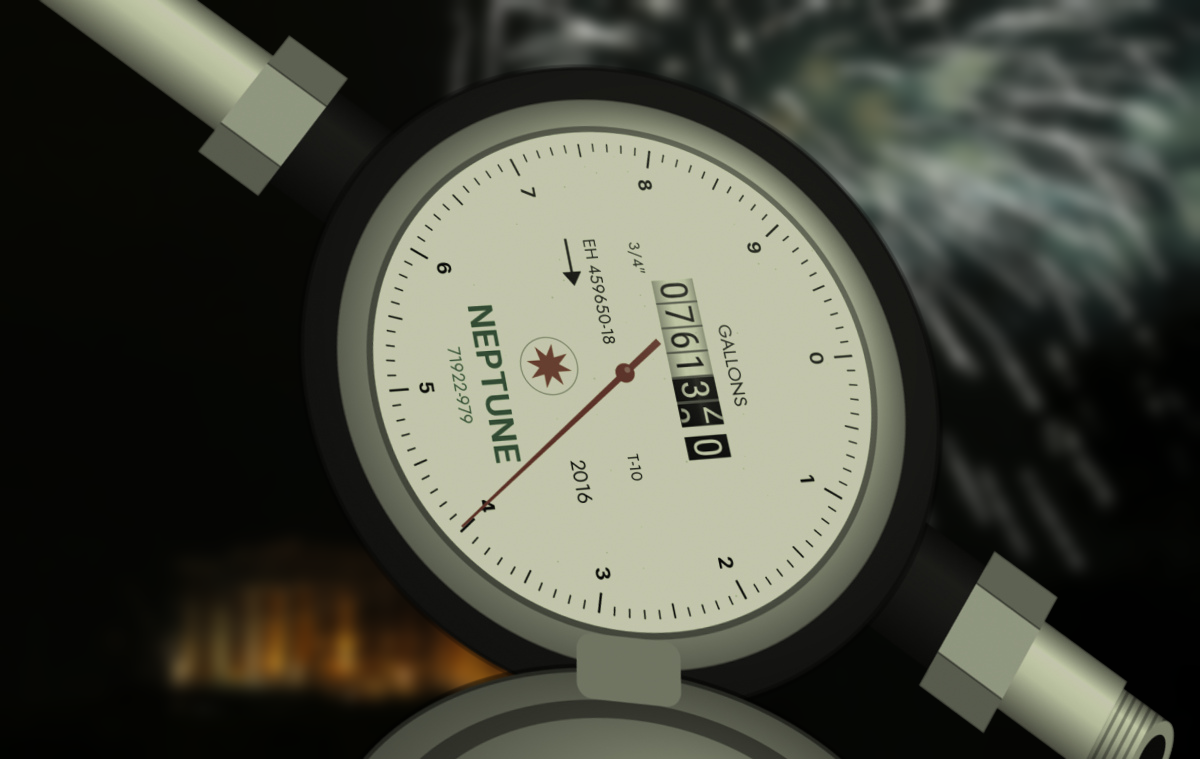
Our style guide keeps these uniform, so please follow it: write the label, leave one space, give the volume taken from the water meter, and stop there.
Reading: 761324.0 gal
